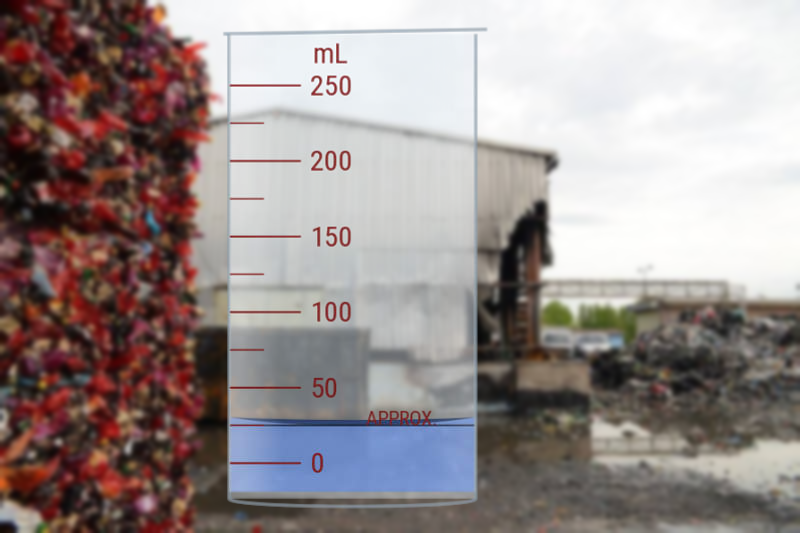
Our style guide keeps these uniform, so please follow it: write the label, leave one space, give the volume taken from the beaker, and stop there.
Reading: 25 mL
